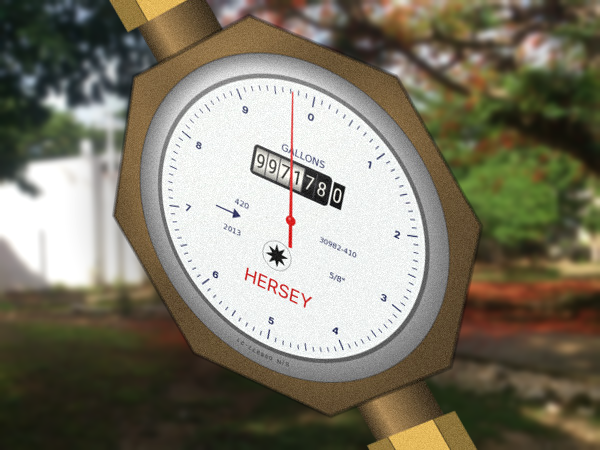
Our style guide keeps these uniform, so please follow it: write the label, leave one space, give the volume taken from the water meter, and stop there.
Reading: 9971779.7 gal
